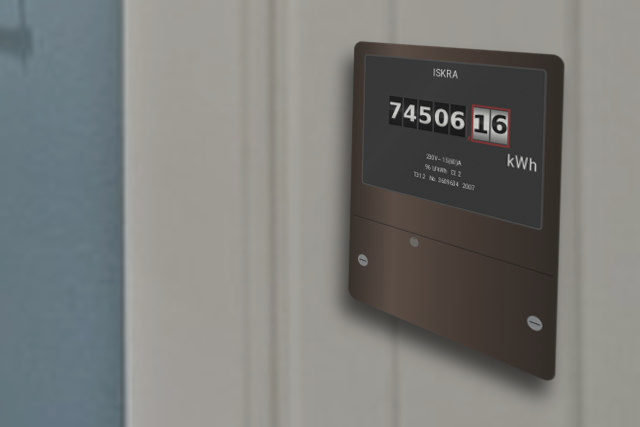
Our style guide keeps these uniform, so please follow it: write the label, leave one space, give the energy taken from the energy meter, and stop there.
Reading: 74506.16 kWh
